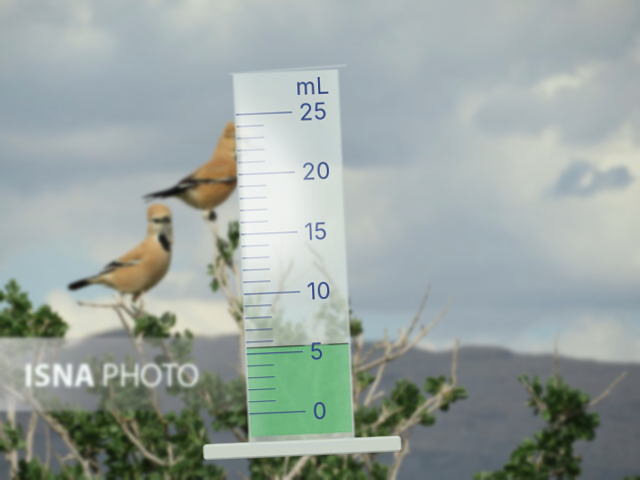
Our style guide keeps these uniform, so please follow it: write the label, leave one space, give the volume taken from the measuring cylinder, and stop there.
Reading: 5.5 mL
